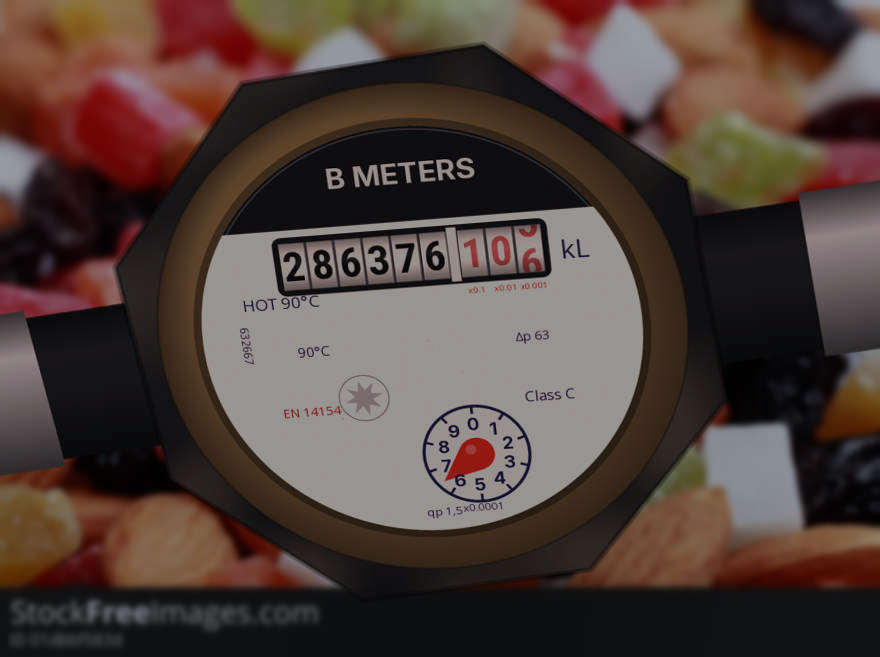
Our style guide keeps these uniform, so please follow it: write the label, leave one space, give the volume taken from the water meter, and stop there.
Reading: 286376.1056 kL
